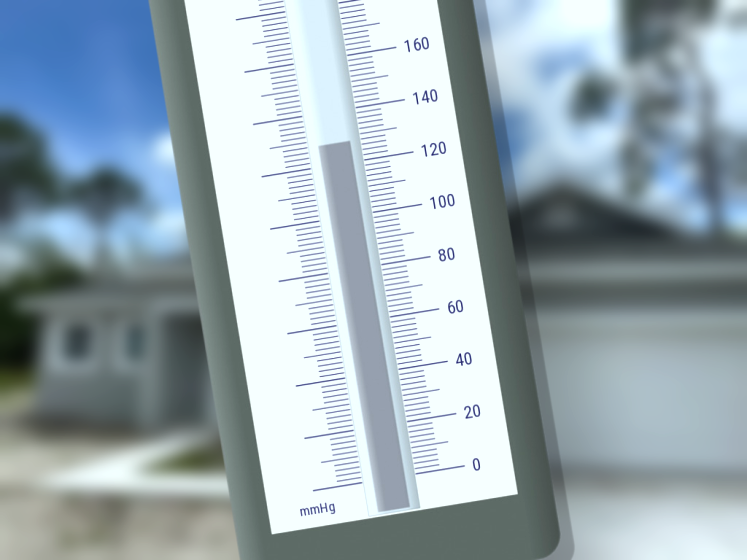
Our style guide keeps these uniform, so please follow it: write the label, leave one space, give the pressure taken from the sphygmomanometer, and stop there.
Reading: 128 mmHg
